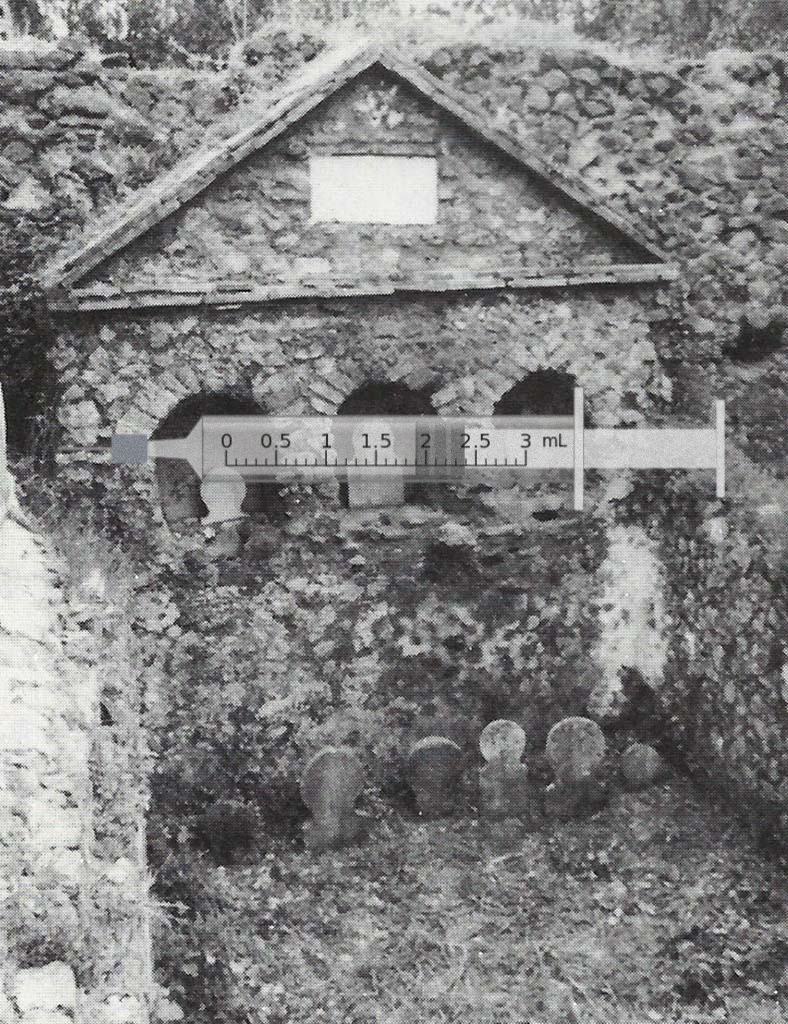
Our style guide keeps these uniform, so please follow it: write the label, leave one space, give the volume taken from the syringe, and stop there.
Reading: 1.9 mL
